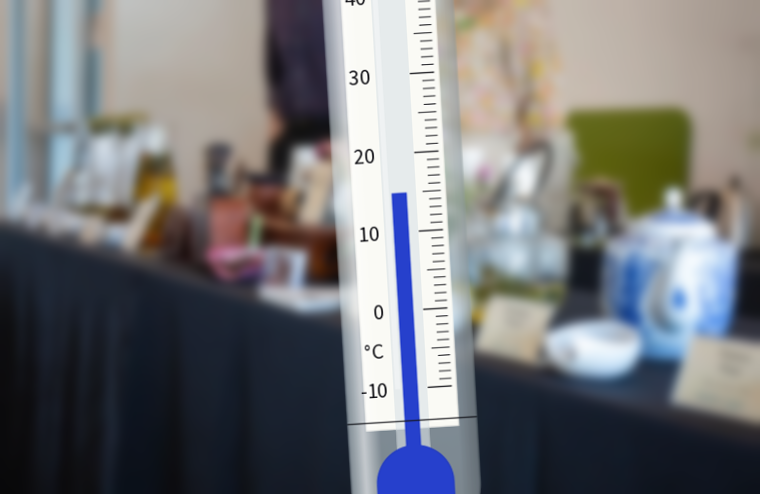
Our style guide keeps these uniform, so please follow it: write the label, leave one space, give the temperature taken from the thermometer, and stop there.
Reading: 15 °C
